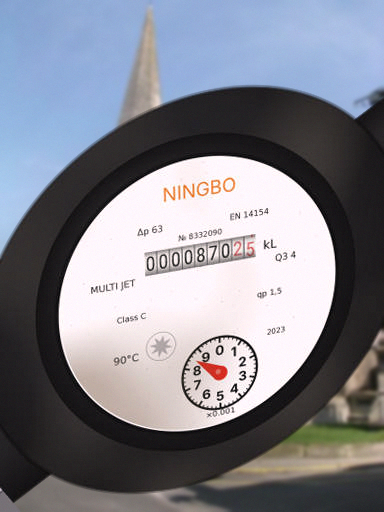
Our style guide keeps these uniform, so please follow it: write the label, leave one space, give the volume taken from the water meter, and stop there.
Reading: 870.248 kL
